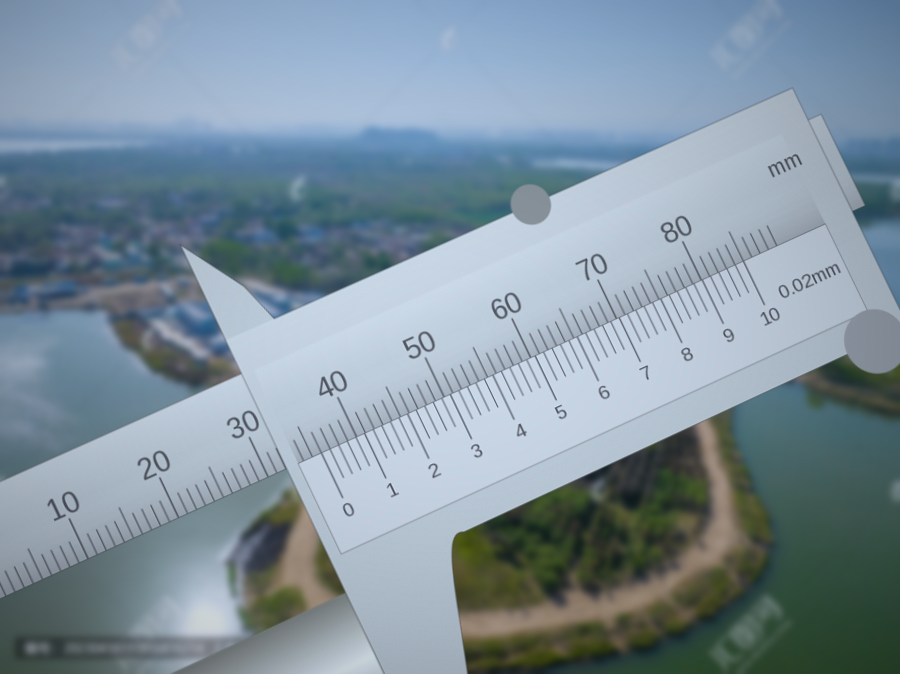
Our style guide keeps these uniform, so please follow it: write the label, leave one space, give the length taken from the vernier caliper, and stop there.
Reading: 36.0 mm
